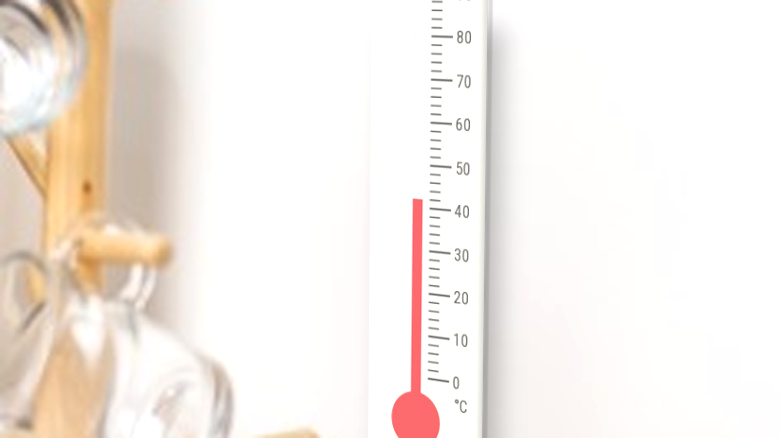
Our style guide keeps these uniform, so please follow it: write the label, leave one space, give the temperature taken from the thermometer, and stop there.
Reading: 42 °C
